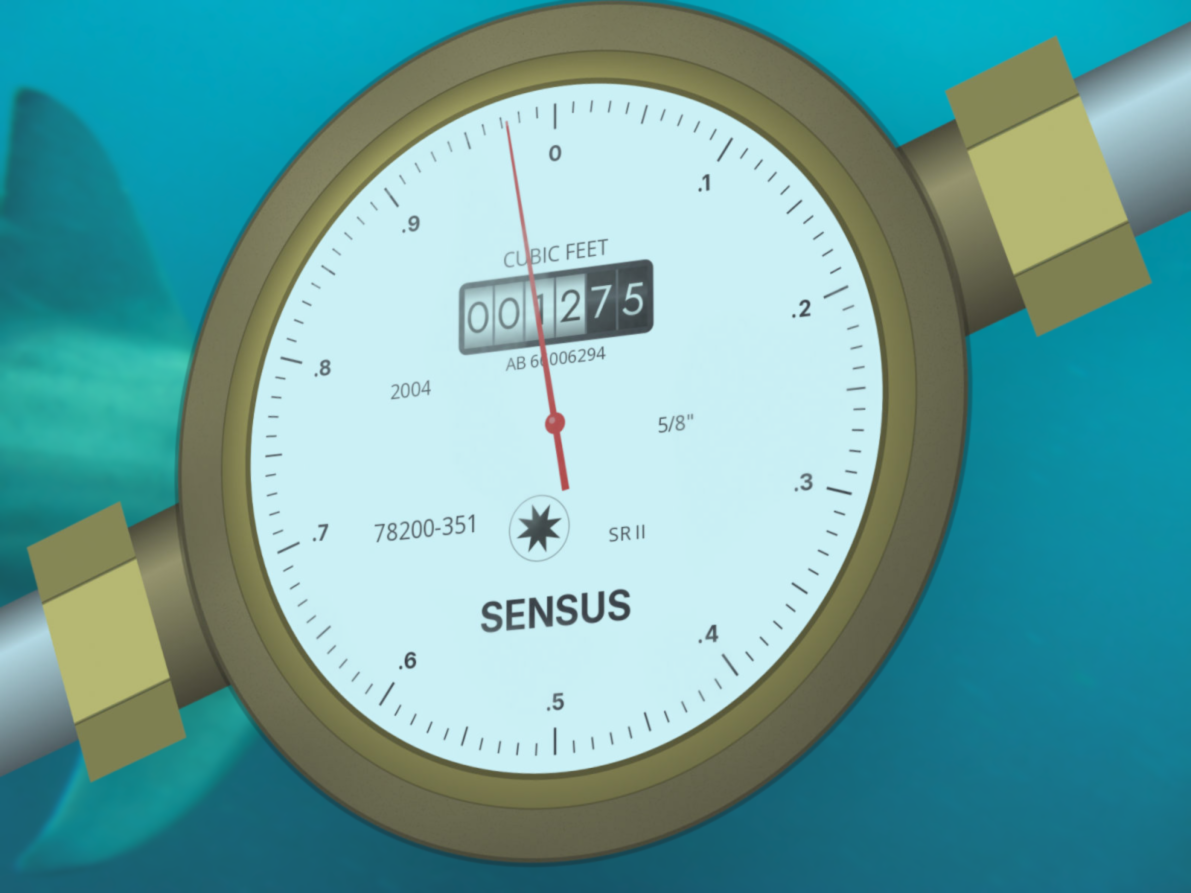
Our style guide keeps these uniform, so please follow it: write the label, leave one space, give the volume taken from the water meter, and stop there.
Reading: 1274.97 ft³
